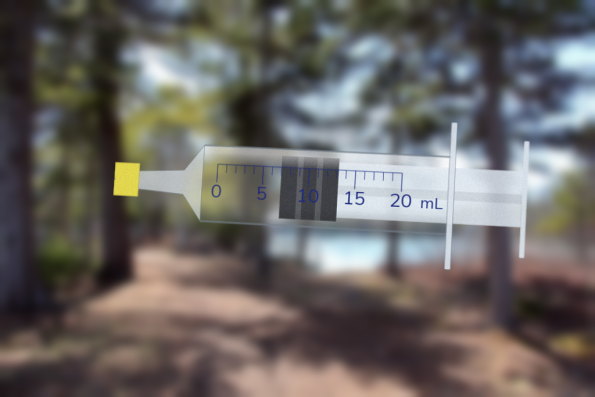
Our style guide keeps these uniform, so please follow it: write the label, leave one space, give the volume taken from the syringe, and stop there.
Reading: 7 mL
